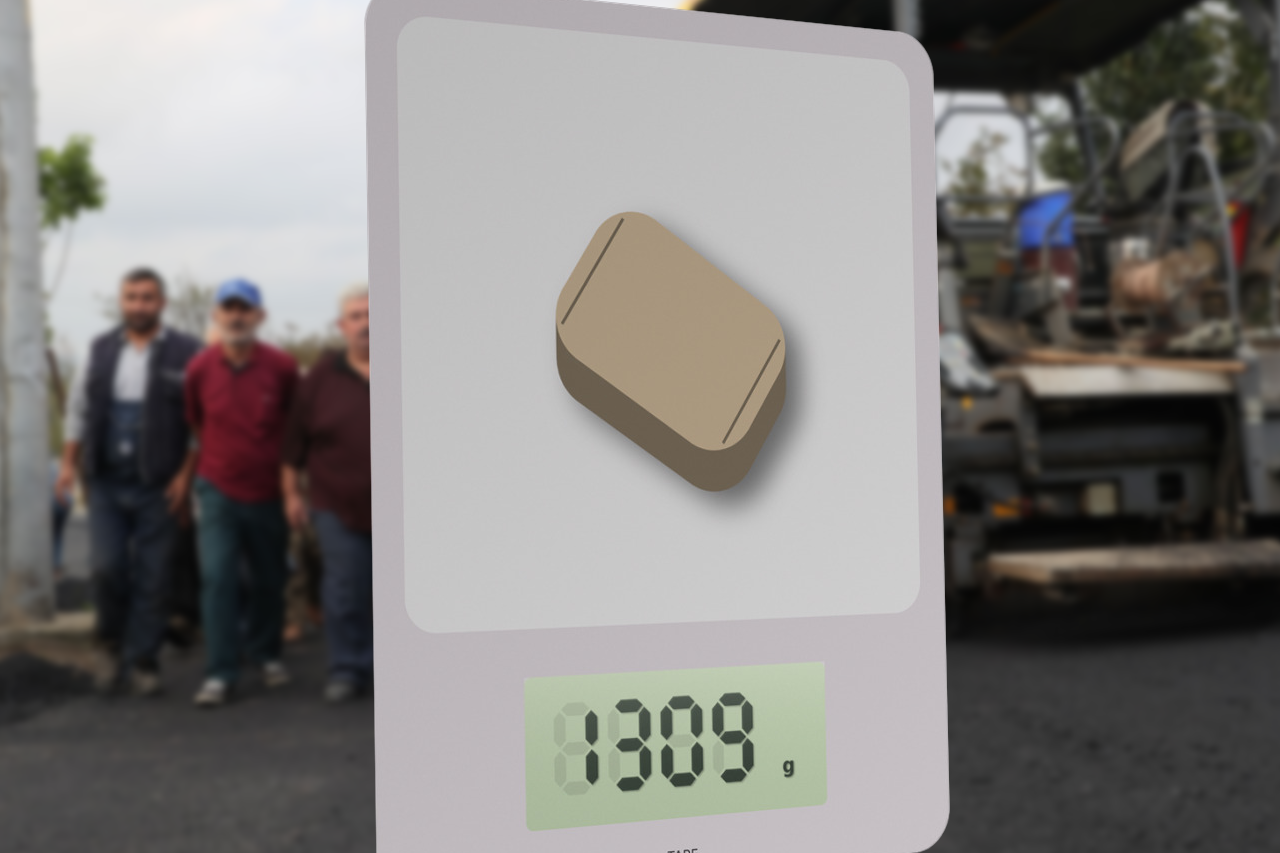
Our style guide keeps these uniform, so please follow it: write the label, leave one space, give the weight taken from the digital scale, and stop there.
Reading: 1309 g
